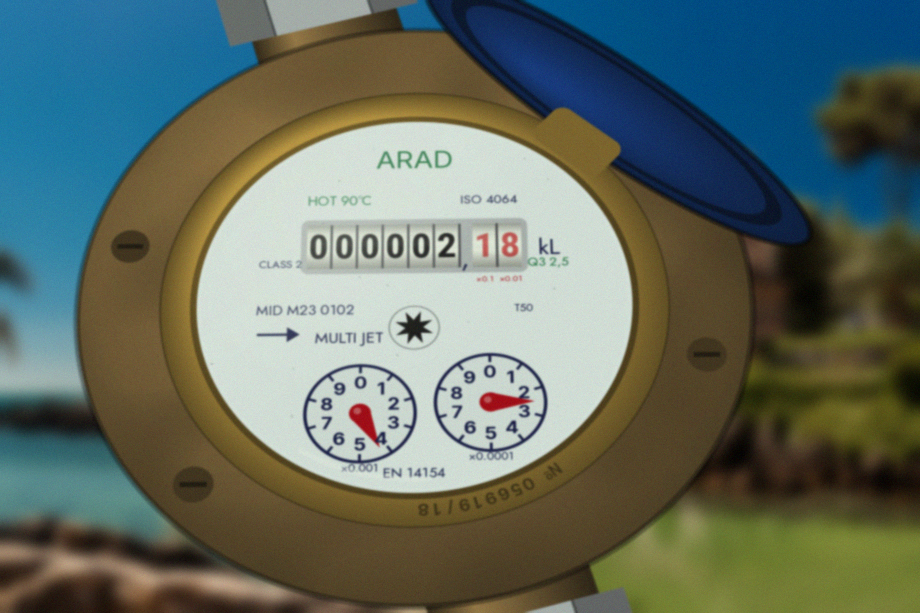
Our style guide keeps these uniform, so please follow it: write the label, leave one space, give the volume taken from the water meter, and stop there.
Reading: 2.1842 kL
